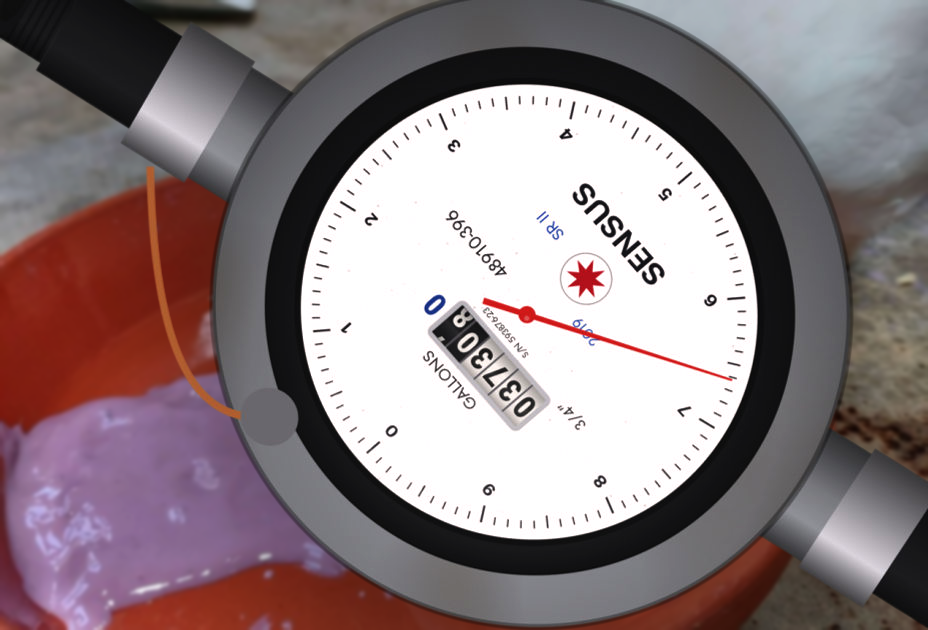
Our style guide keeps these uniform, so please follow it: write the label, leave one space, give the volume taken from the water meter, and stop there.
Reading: 373076.6 gal
